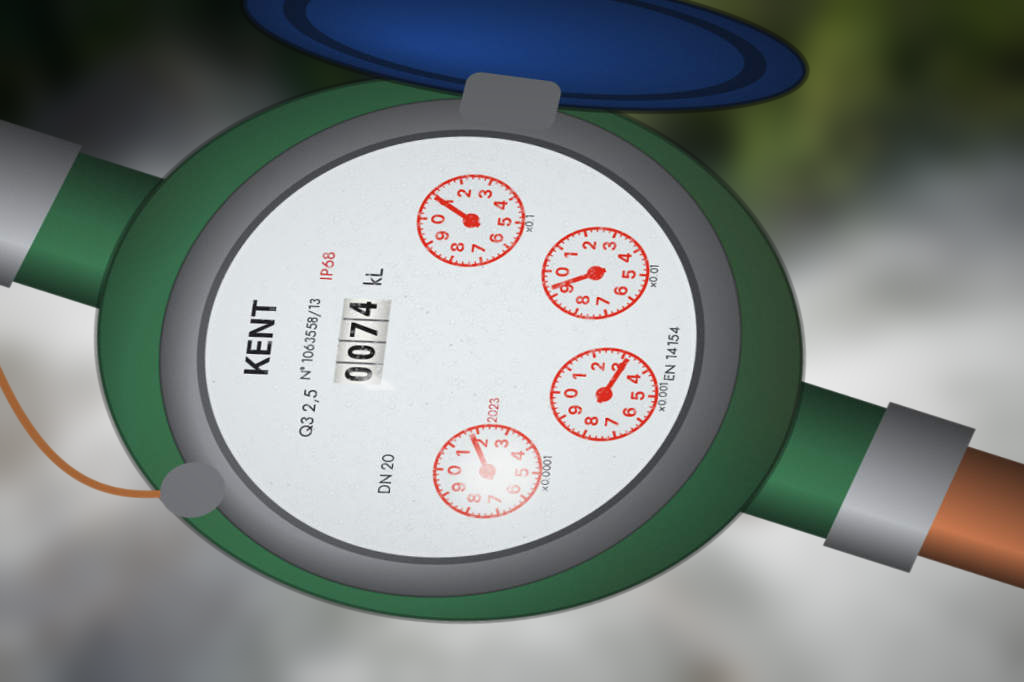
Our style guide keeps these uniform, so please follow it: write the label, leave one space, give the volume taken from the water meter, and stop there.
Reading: 74.0931 kL
